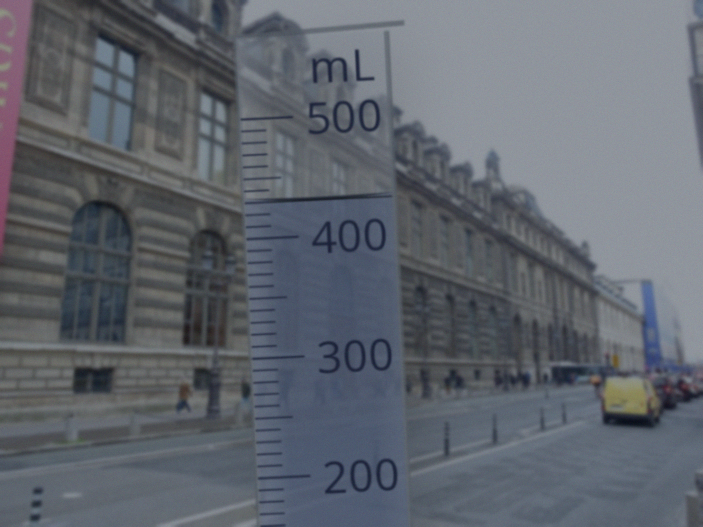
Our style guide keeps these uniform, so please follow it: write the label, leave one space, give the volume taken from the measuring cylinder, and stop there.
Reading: 430 mL
